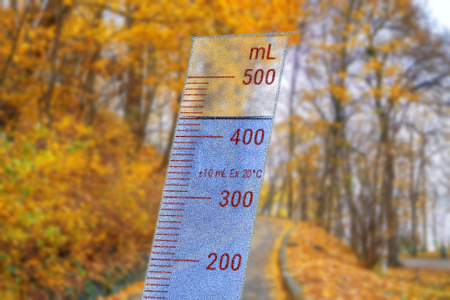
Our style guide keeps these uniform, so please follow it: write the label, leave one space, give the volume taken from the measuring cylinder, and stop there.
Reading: 430 mL
